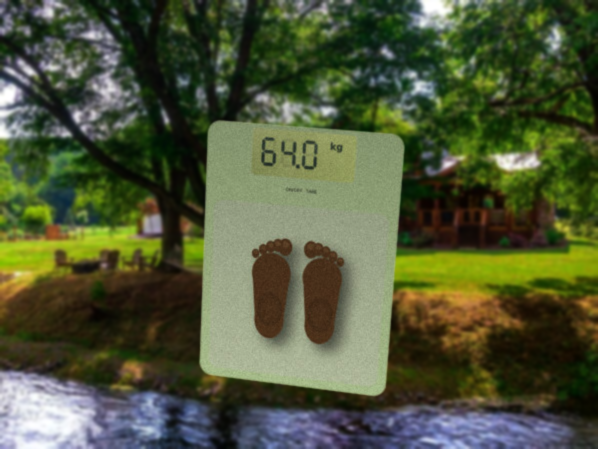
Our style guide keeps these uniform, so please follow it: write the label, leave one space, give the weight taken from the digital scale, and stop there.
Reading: 64.0 kg
